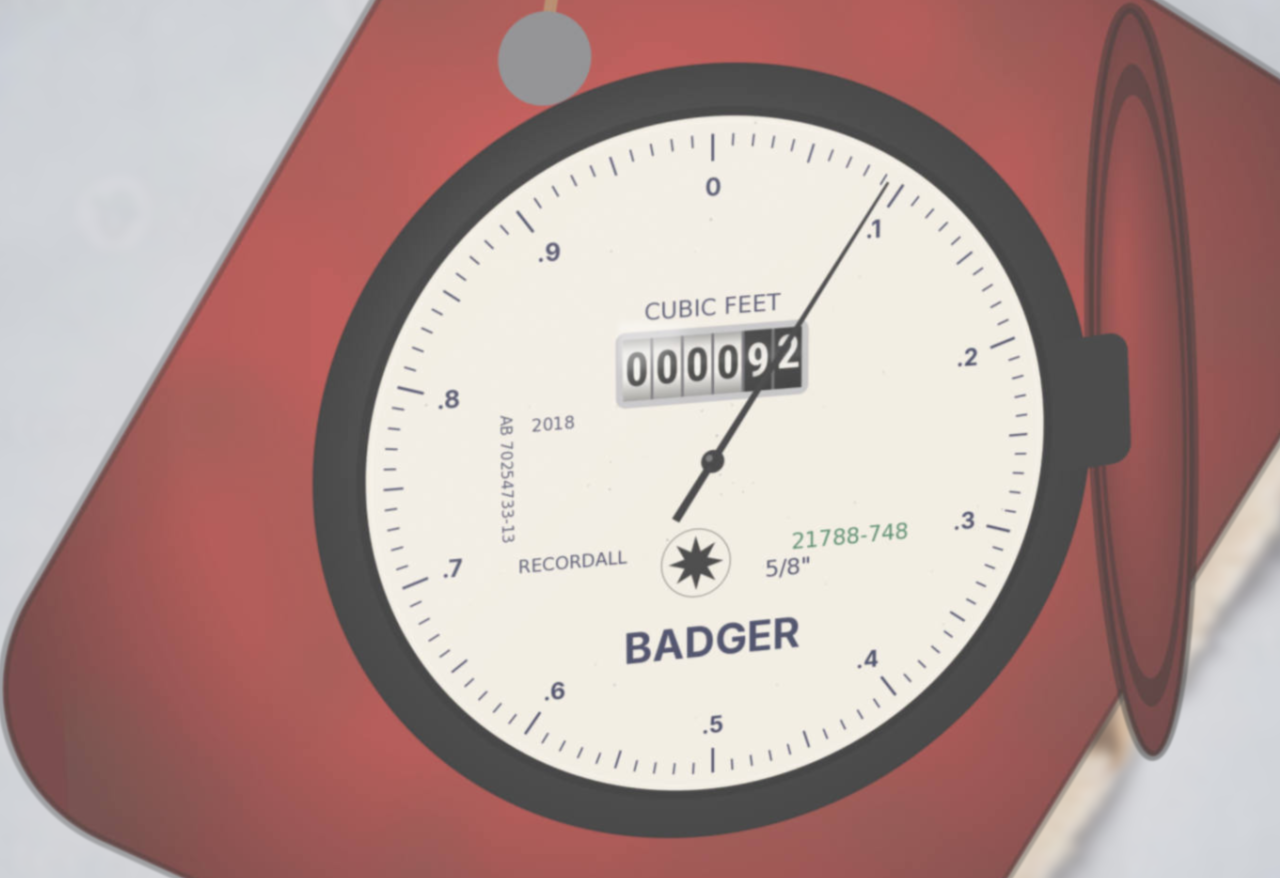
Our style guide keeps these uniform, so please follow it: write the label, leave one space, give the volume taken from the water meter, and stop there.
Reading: 92.09 ft³
